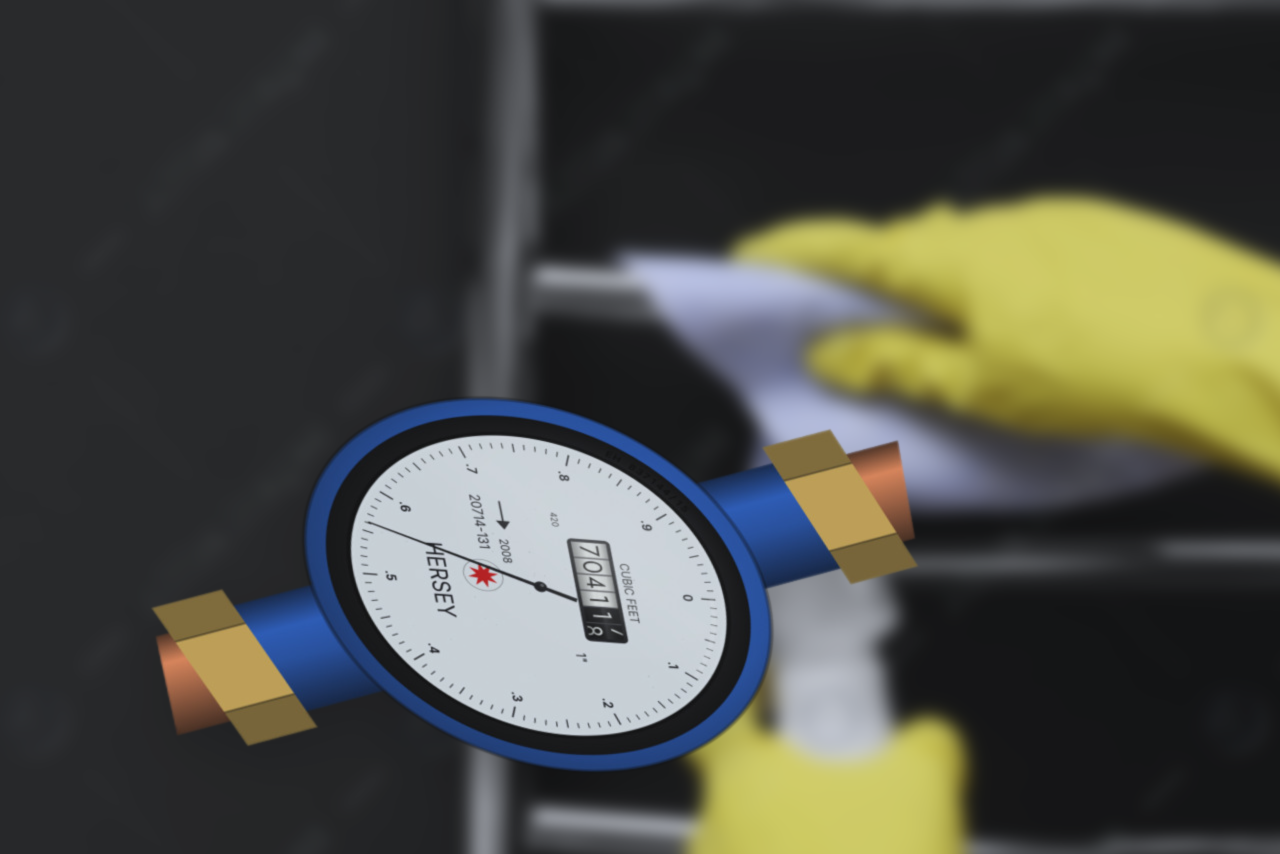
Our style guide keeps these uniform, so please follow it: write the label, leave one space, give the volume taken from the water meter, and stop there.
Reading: 704117.56 ft³
